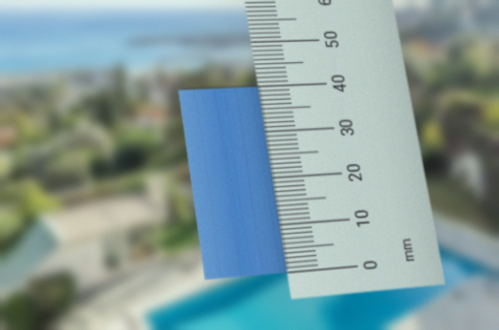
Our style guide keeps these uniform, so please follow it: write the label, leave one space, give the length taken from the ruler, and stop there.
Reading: 40 mm
